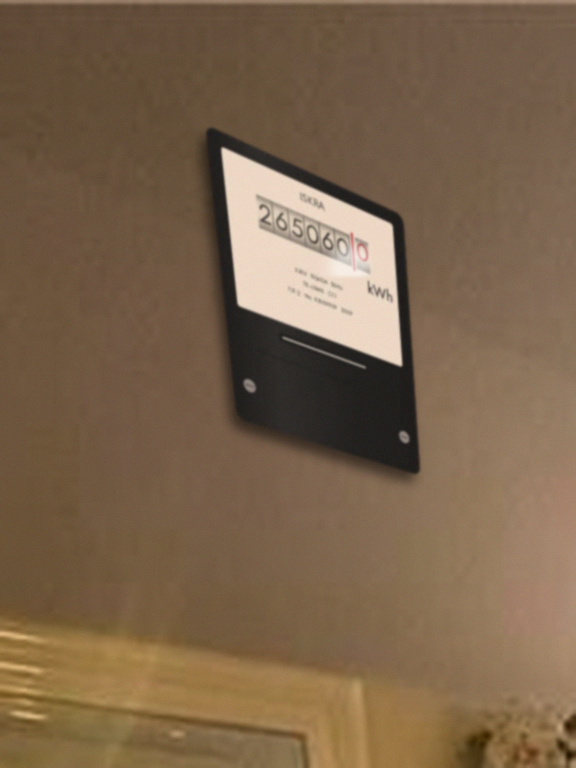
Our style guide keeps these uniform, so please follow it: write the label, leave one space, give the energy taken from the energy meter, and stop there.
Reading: 265060.0 kWh
